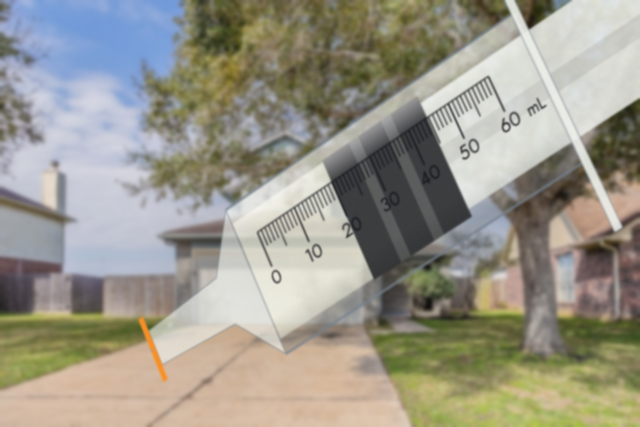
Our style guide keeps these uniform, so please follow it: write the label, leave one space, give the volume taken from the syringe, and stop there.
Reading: 20 mL
